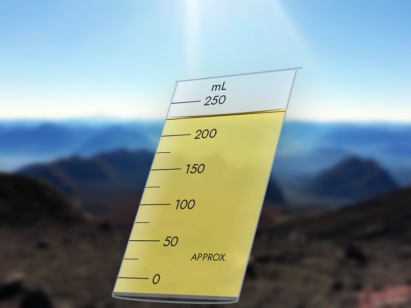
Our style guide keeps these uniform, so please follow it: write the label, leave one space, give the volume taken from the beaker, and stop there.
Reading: 225 mL
